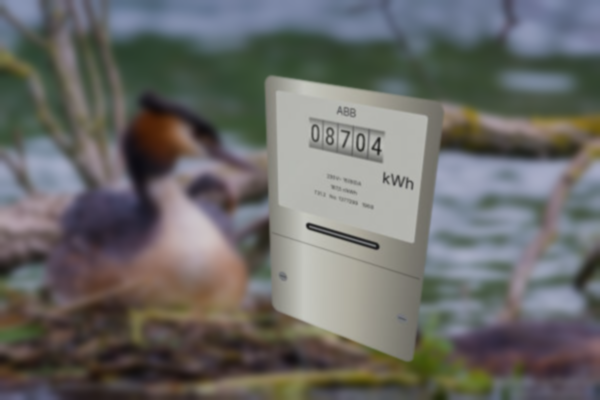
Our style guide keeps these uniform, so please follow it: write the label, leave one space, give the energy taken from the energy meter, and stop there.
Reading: 8704 kWh
